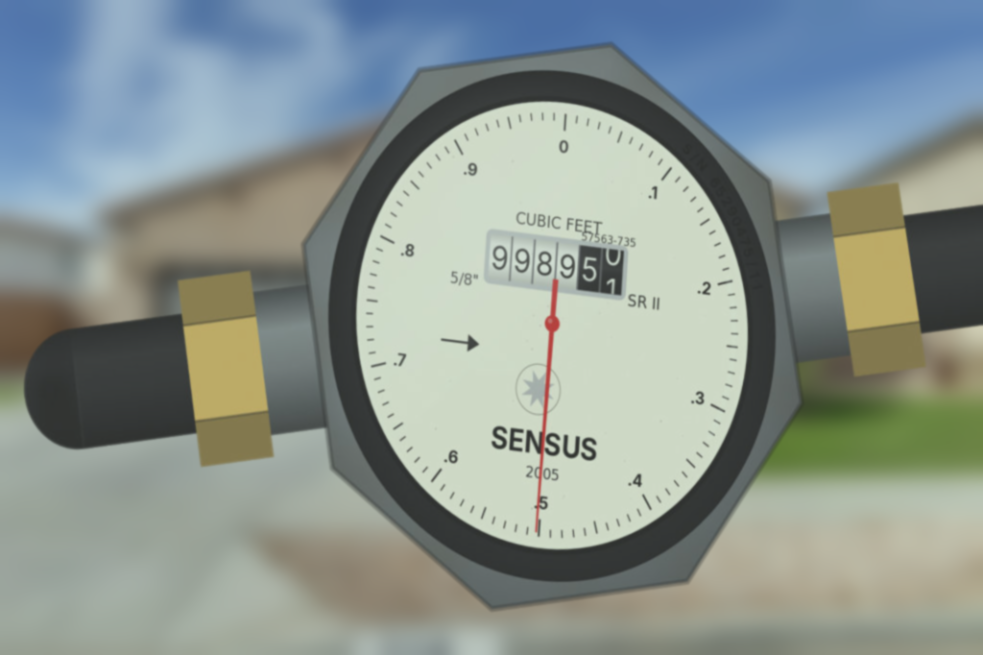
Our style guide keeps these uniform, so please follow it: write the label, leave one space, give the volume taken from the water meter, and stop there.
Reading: 998950.50 ft³
